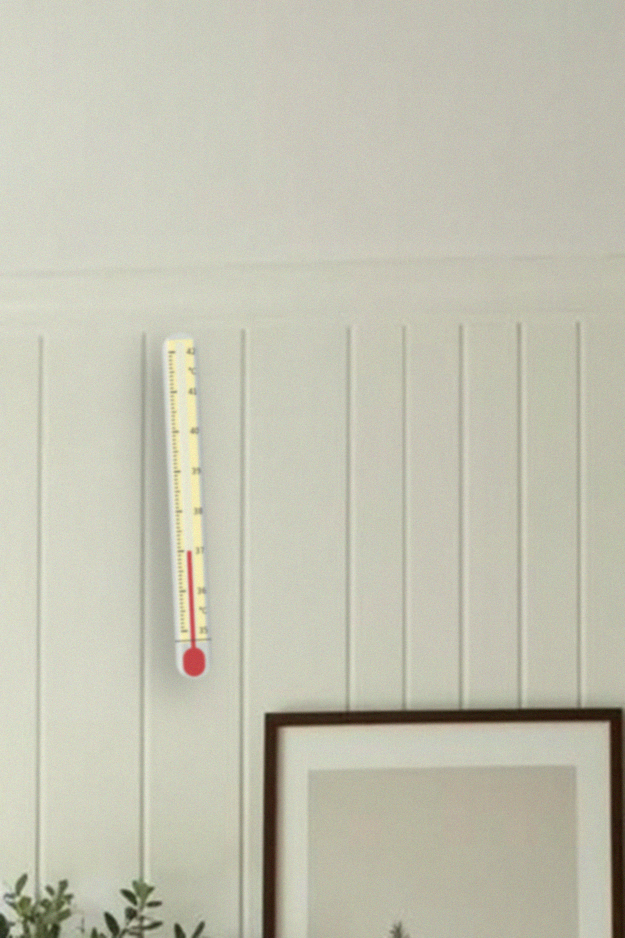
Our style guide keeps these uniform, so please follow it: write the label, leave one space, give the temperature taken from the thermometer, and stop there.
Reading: 37 °C
